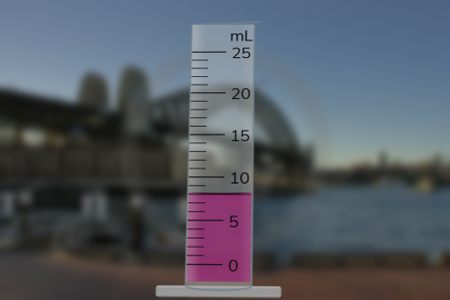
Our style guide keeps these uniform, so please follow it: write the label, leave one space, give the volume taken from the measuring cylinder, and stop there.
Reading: 8 mL
